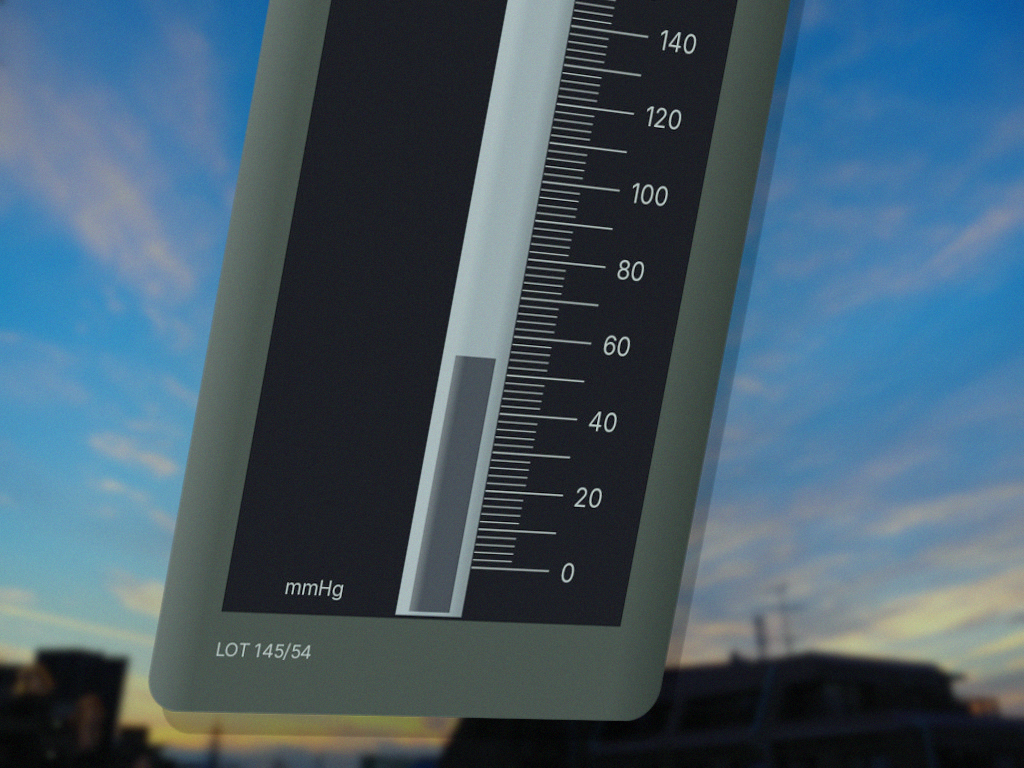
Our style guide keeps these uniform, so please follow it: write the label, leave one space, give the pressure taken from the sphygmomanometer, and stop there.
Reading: 54 mmHg
